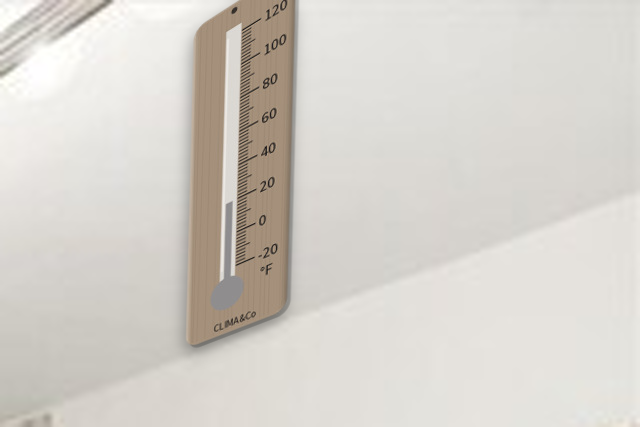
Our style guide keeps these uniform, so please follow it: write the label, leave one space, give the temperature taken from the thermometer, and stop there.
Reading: 20 °F
